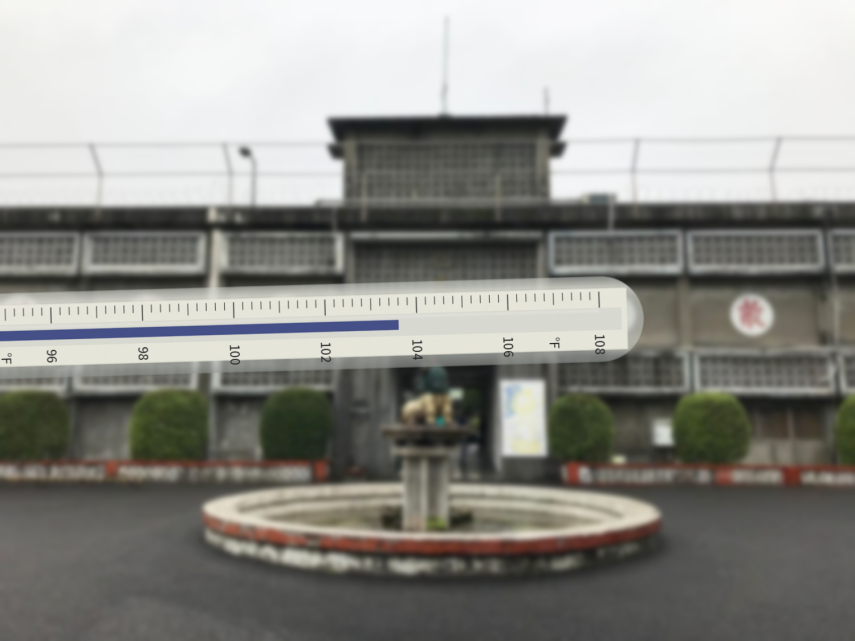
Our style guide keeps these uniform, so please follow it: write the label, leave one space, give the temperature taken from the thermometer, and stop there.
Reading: 103.6 °F
